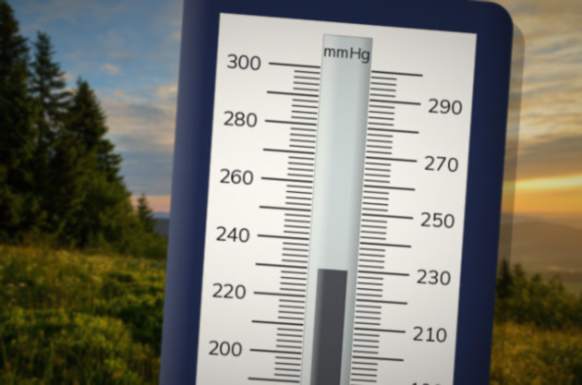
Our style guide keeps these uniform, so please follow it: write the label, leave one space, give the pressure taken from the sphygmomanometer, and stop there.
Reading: 230 mmHg
